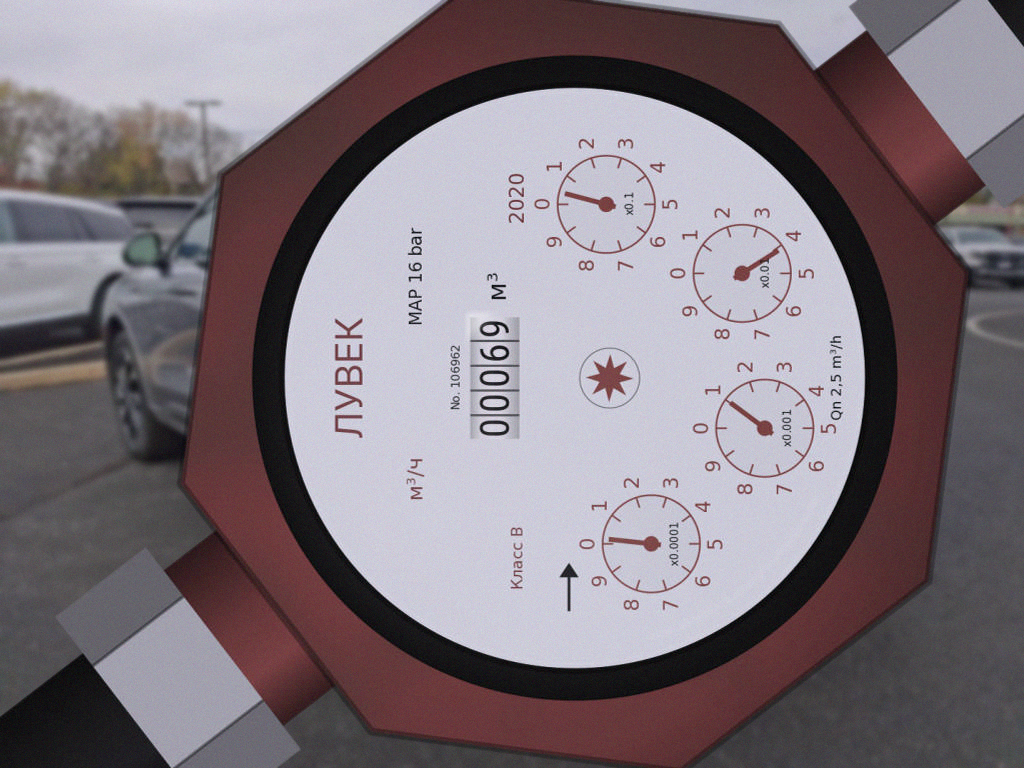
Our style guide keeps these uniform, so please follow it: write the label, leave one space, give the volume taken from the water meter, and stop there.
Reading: 69.0410 m³
